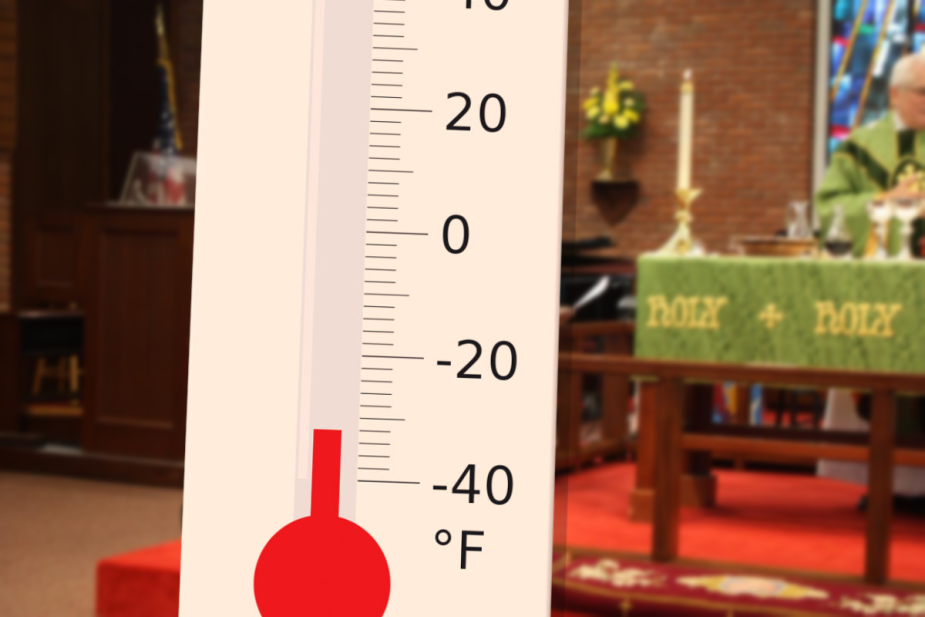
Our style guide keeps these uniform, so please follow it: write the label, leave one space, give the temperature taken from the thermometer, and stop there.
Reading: -32 °F
